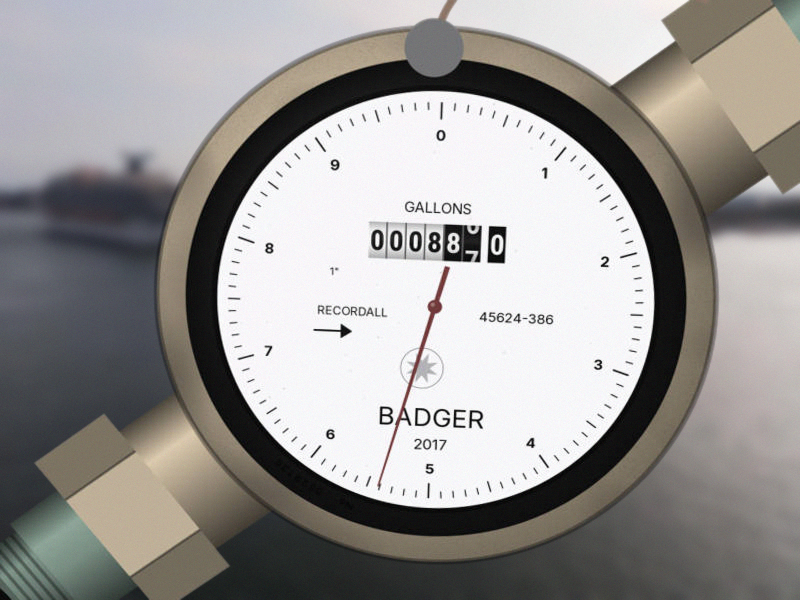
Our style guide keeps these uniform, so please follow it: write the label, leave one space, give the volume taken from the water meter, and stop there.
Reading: 8865.4 gal
